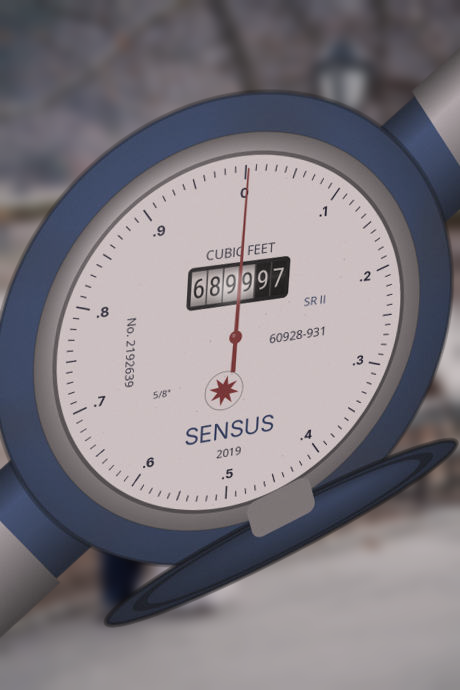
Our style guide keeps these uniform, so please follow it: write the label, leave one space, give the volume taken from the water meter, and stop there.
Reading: 689997.00 ft³
